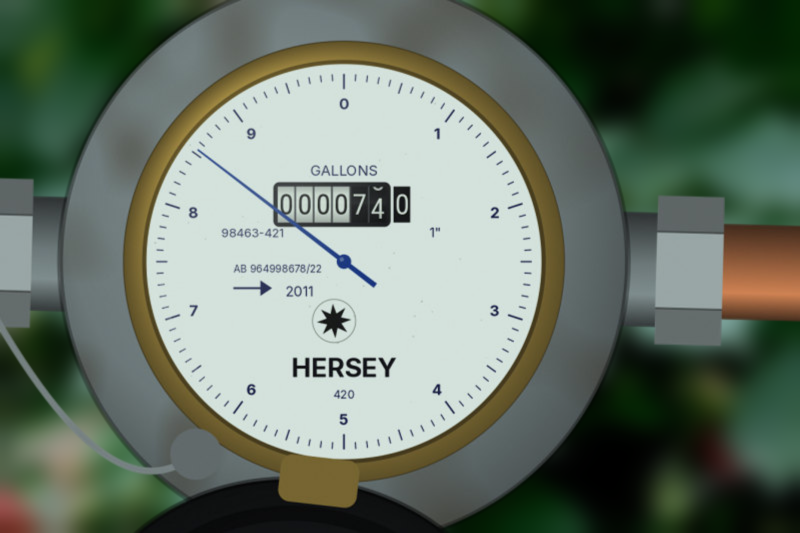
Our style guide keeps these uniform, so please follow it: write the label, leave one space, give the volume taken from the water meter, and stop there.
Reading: 738.5 gal
